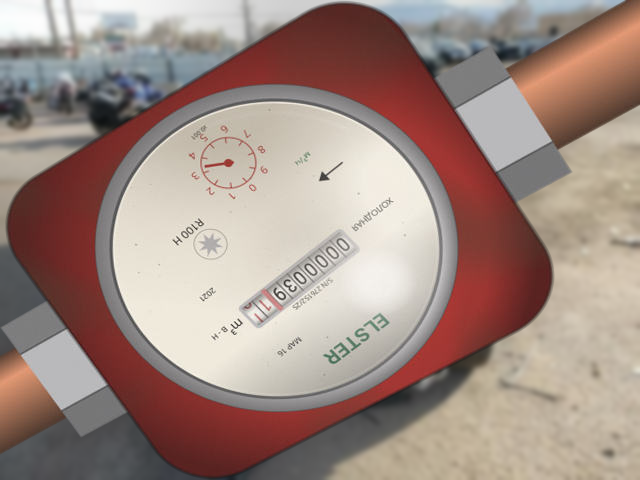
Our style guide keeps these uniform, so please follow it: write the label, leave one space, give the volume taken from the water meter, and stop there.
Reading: 39.113 m³
